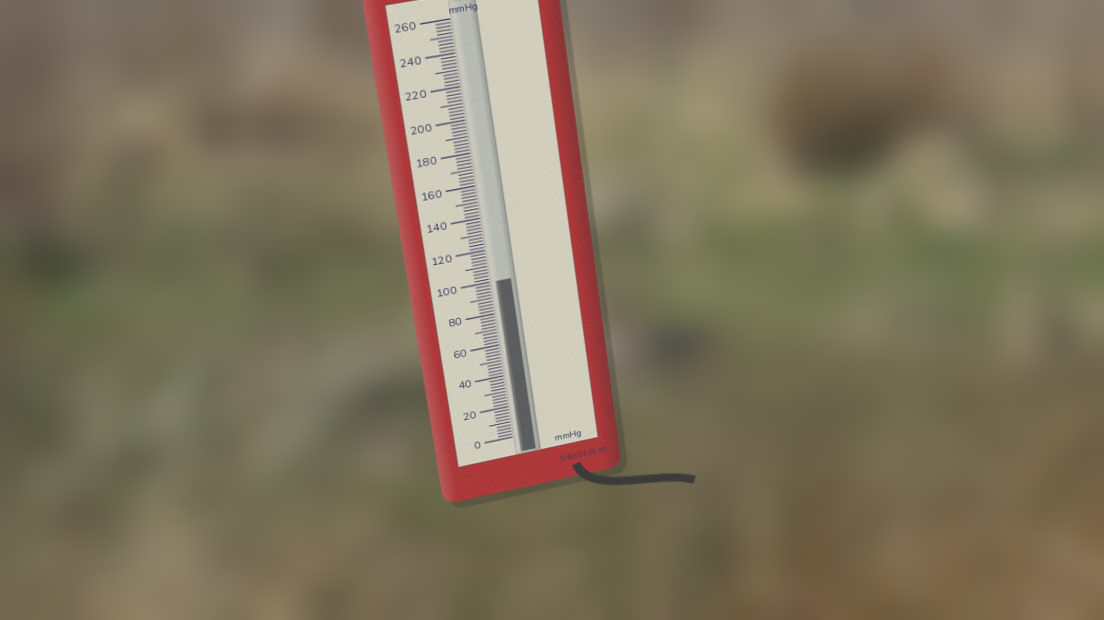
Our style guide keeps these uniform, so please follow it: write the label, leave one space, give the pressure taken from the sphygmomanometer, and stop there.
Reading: 100 mmHg
